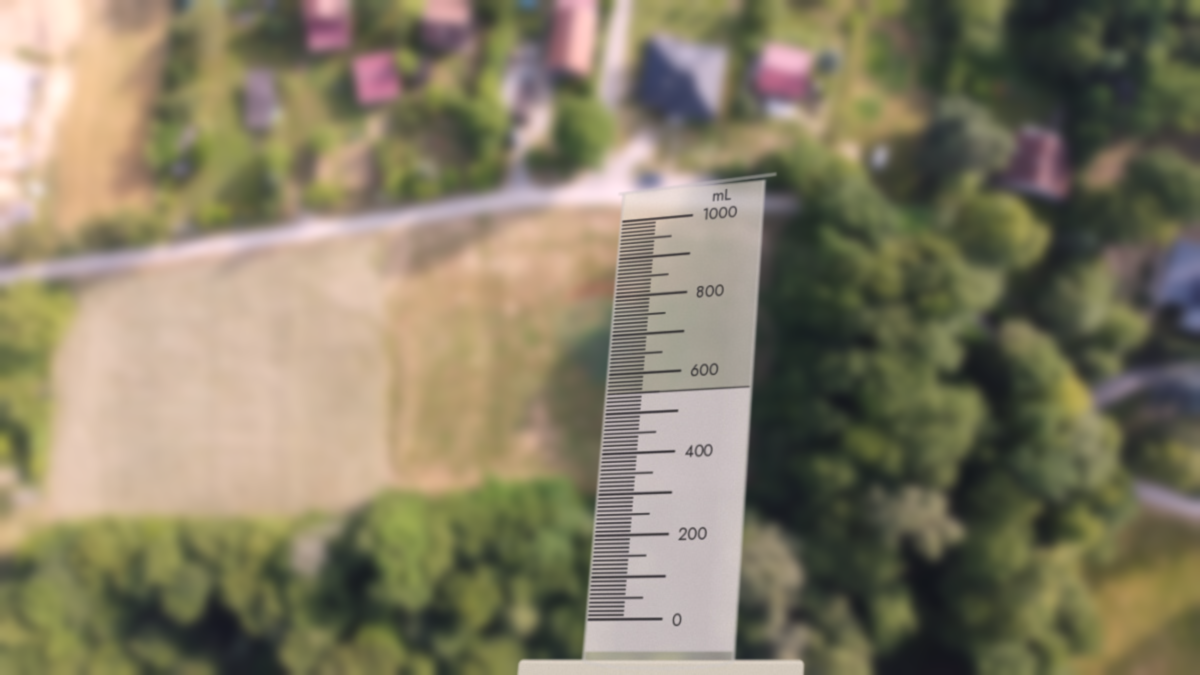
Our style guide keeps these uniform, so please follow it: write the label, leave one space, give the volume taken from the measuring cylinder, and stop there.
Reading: 550 mL
